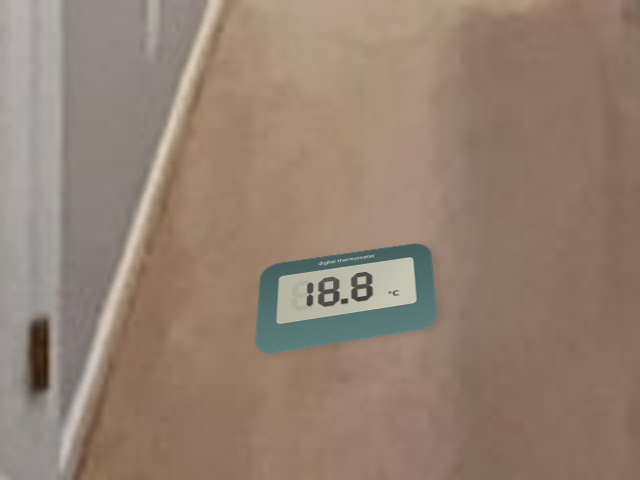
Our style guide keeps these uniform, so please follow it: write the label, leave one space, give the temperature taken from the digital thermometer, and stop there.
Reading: 18.8 °C
